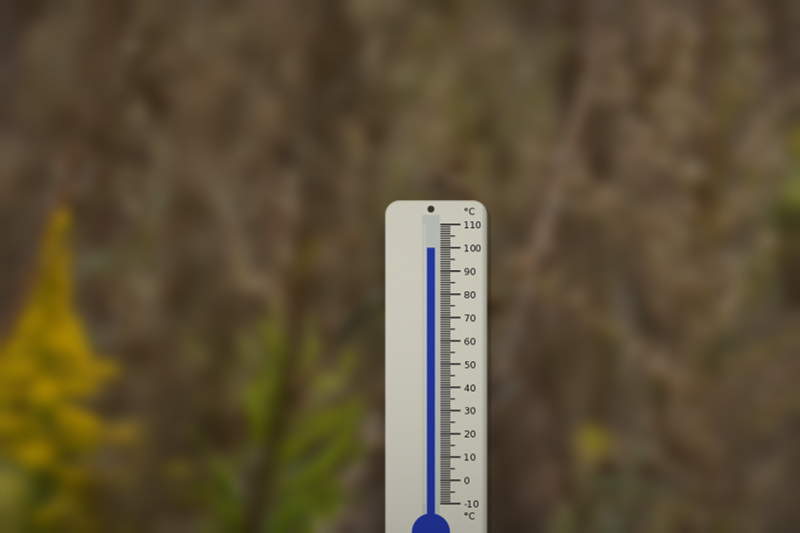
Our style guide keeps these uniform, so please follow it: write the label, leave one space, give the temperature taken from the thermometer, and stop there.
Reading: 100 °C
